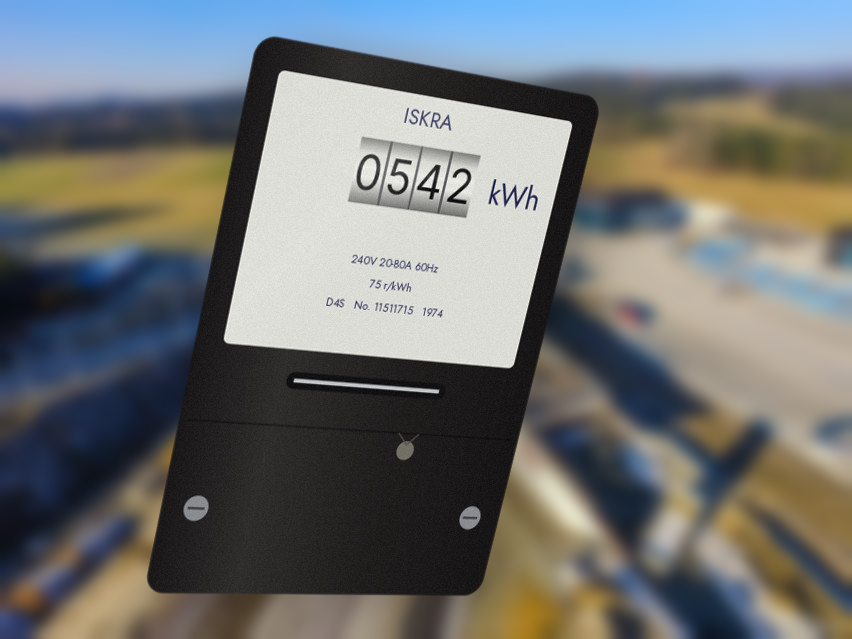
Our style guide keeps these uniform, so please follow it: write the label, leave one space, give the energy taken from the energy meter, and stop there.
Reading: 542 kWh
